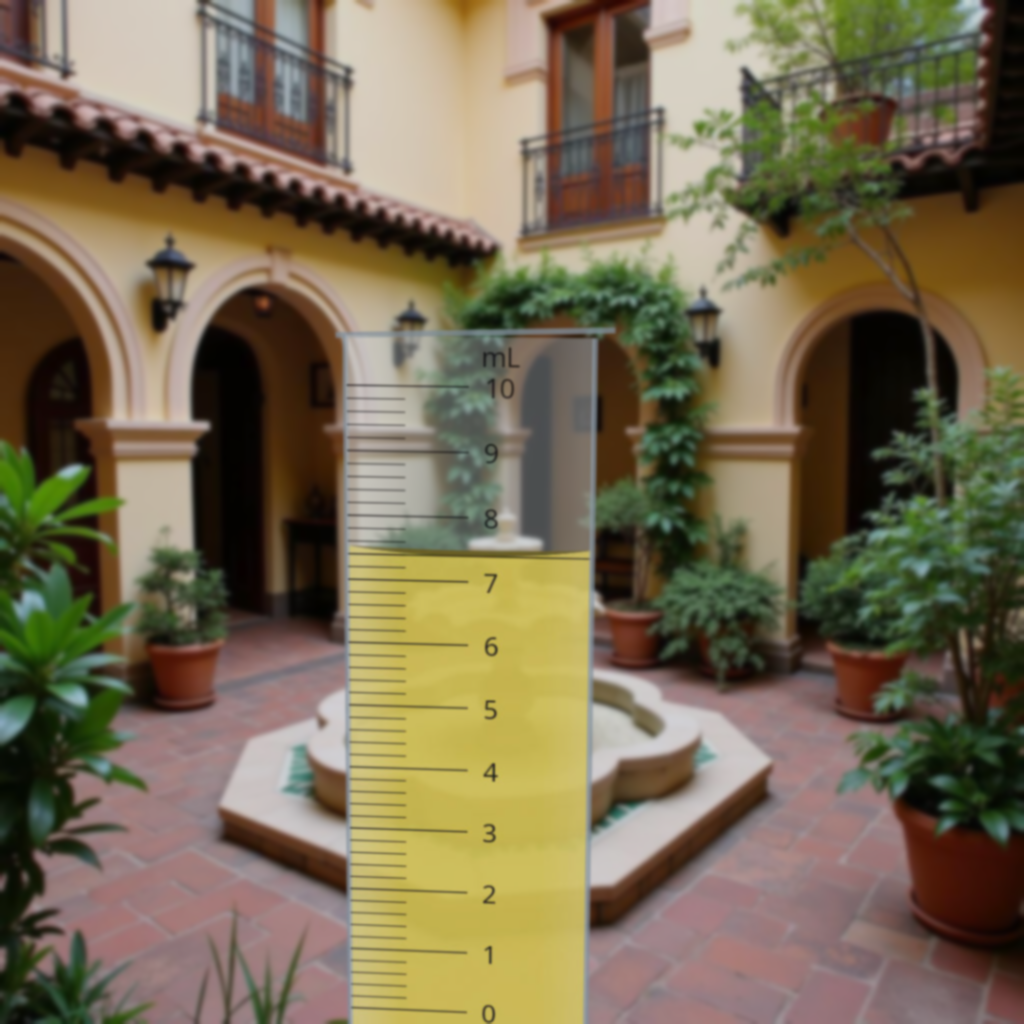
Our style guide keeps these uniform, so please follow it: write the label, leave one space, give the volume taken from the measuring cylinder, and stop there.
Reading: 7.4 mL
